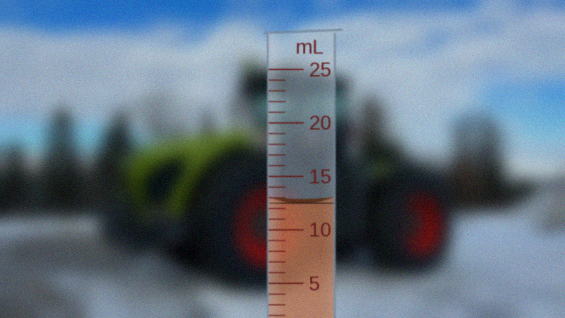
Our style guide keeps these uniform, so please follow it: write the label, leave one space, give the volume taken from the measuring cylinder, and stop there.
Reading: 12.5 mL
